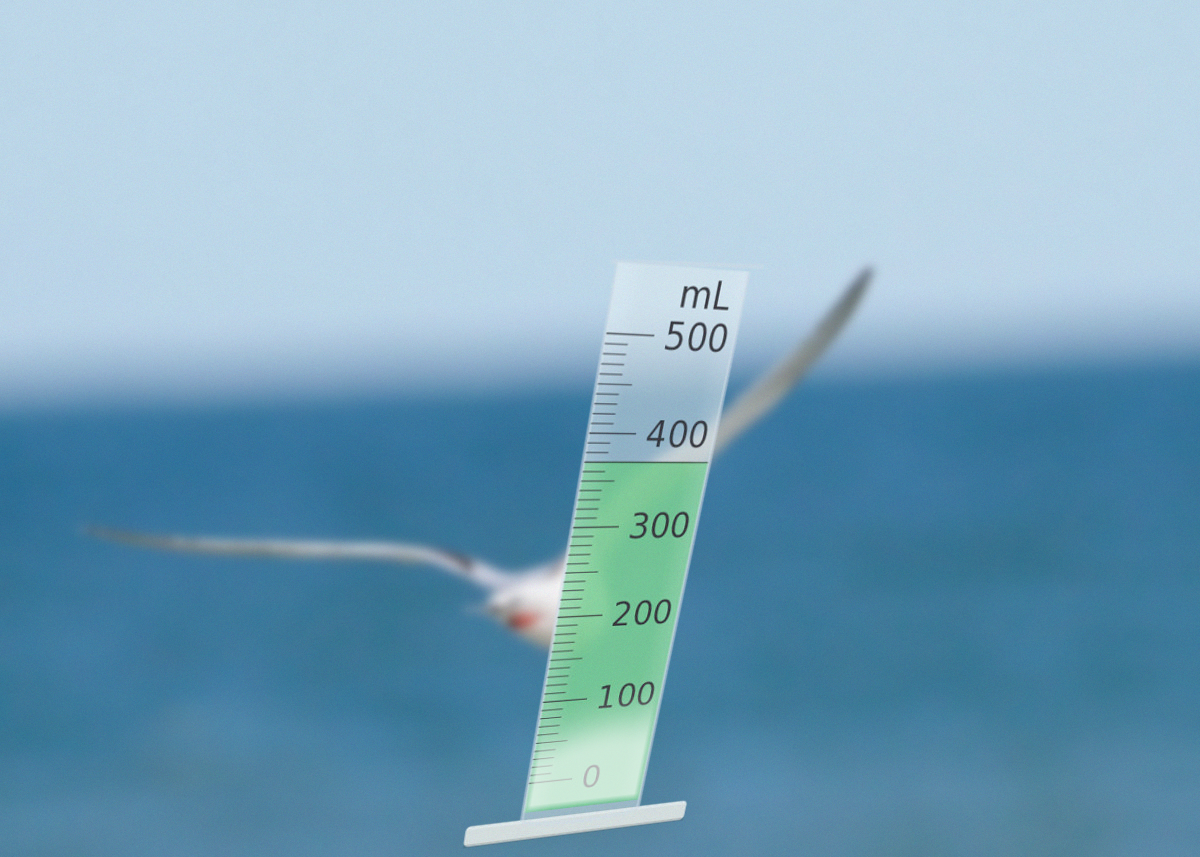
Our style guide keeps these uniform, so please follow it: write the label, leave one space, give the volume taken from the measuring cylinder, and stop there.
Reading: 370 mL
